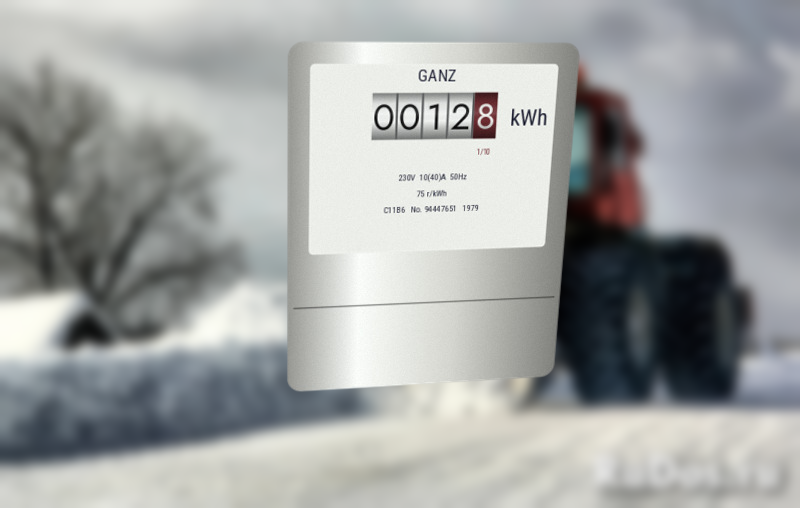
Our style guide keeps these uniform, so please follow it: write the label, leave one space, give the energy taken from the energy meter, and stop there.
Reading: 12.8 kWh
